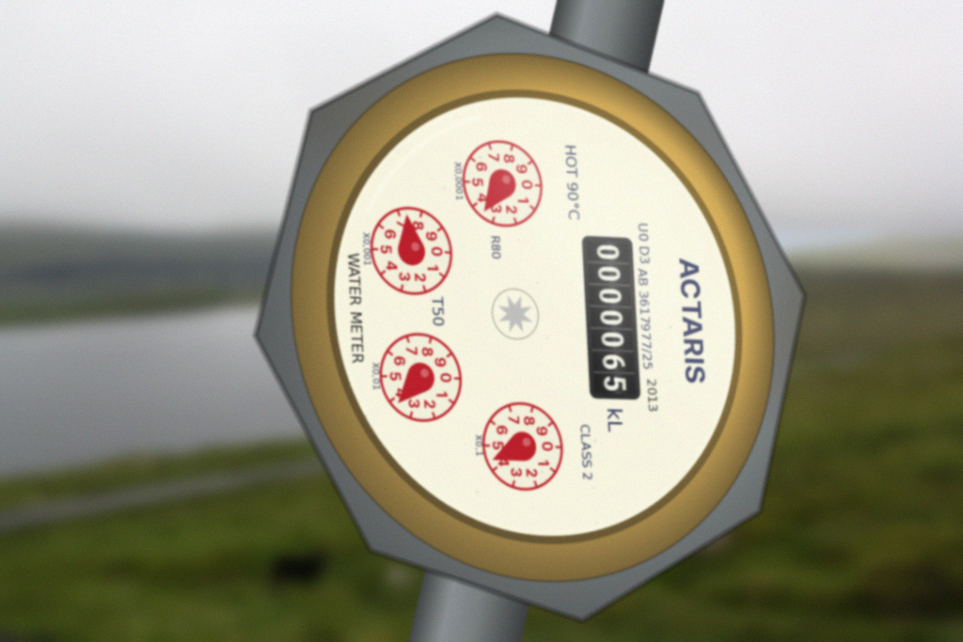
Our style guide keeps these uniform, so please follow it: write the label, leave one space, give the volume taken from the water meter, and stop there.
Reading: 65.4373 kL
